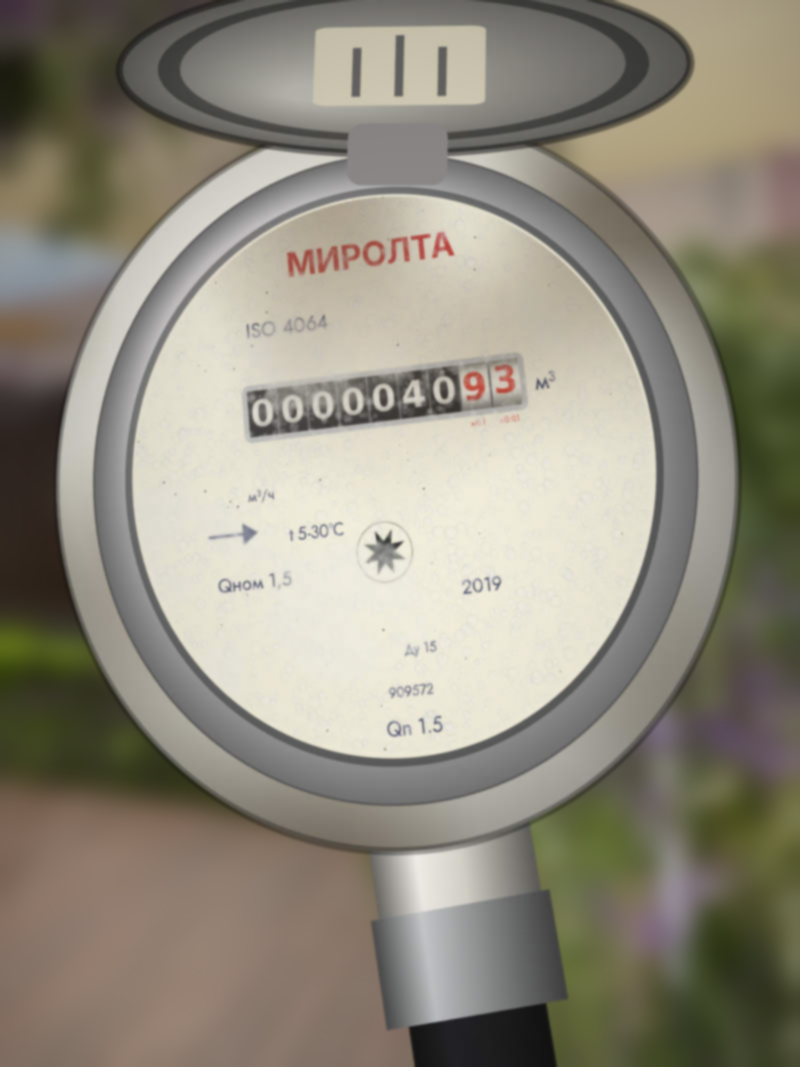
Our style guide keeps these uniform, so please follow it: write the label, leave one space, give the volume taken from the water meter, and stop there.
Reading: 40.93 m³
